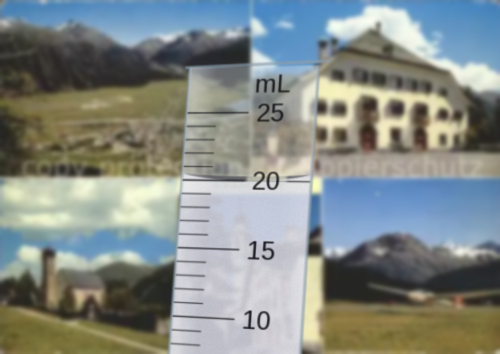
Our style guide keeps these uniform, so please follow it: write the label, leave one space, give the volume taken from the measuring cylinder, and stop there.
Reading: 20 mL
